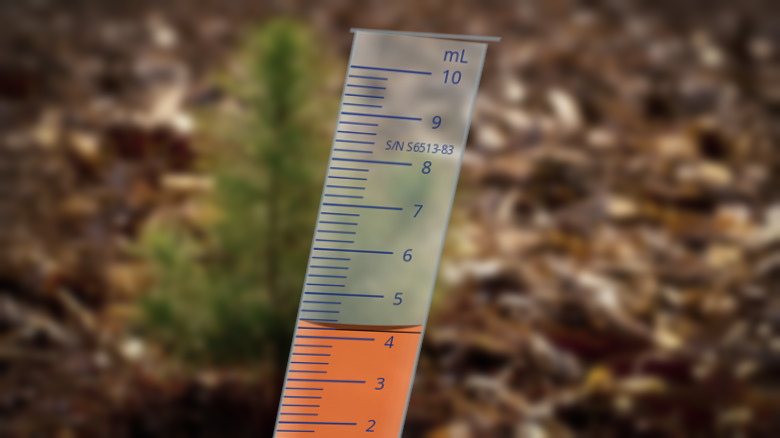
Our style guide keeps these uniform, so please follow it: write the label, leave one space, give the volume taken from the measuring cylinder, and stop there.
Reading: 4.2 mL
